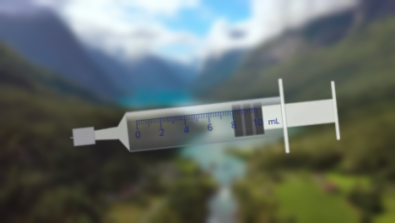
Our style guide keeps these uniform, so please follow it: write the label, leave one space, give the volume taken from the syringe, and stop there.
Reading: 8 mL
